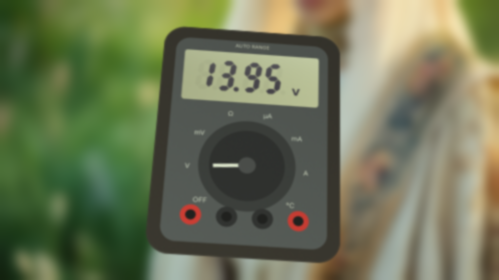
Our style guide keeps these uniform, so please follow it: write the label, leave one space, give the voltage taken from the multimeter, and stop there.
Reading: 13.95 V
